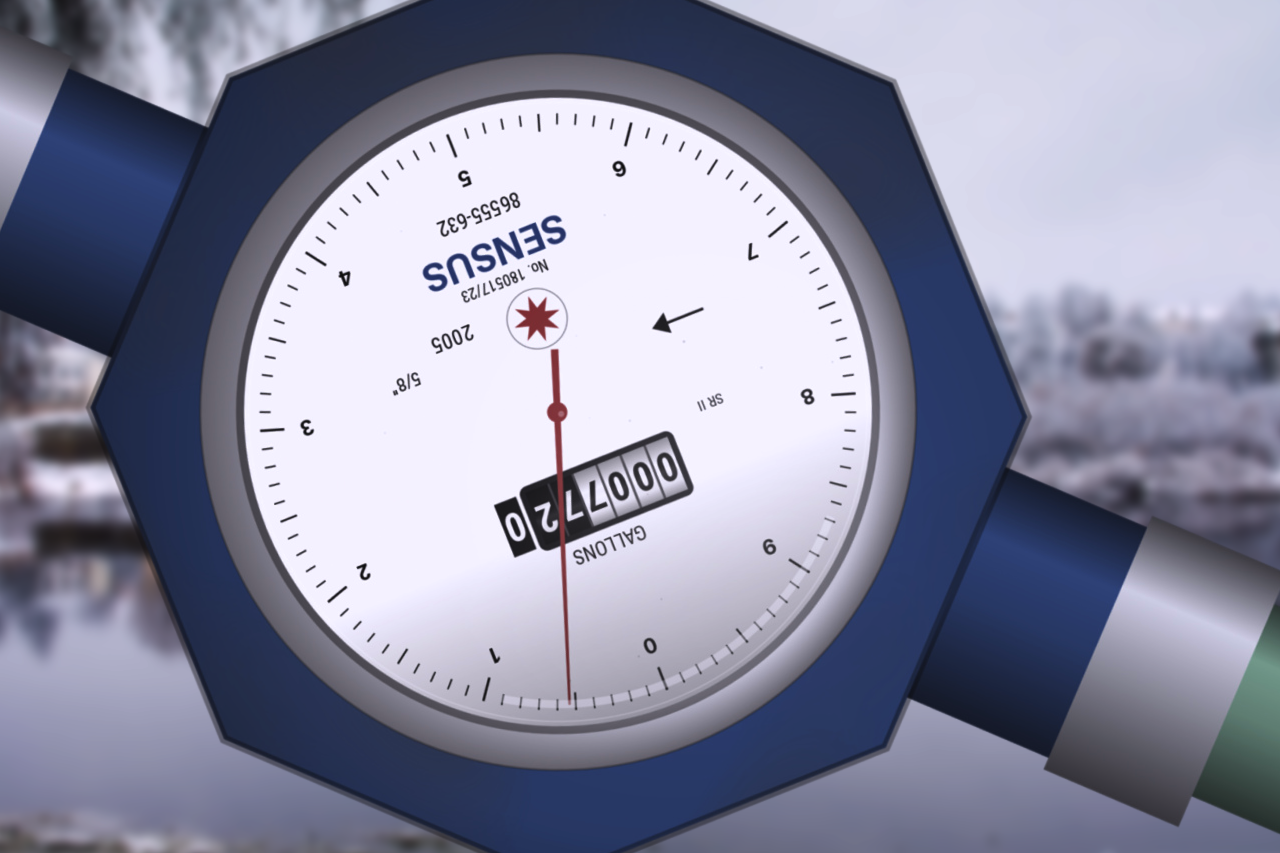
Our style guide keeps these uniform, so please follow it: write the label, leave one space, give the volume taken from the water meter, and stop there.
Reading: 7720.5 gal
